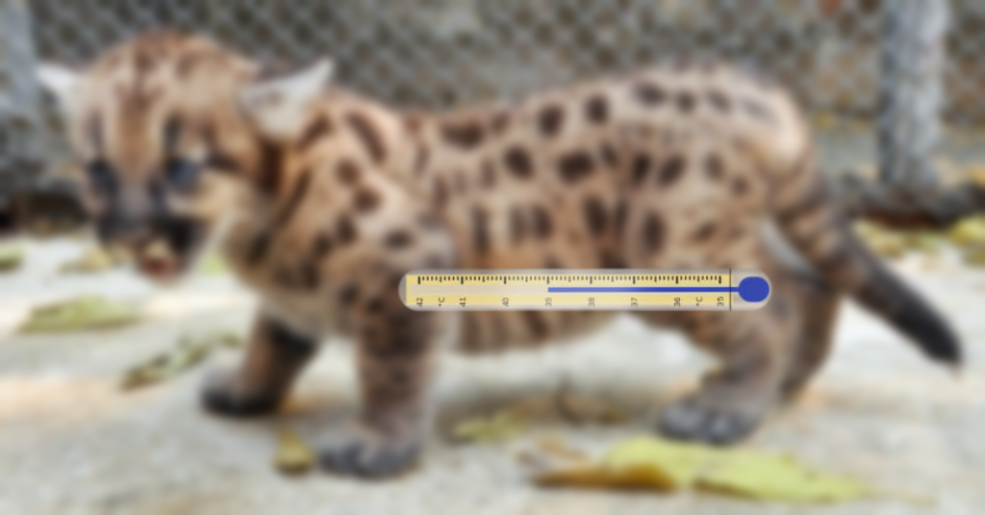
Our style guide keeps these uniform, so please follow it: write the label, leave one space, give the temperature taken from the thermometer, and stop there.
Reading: 39 °C
